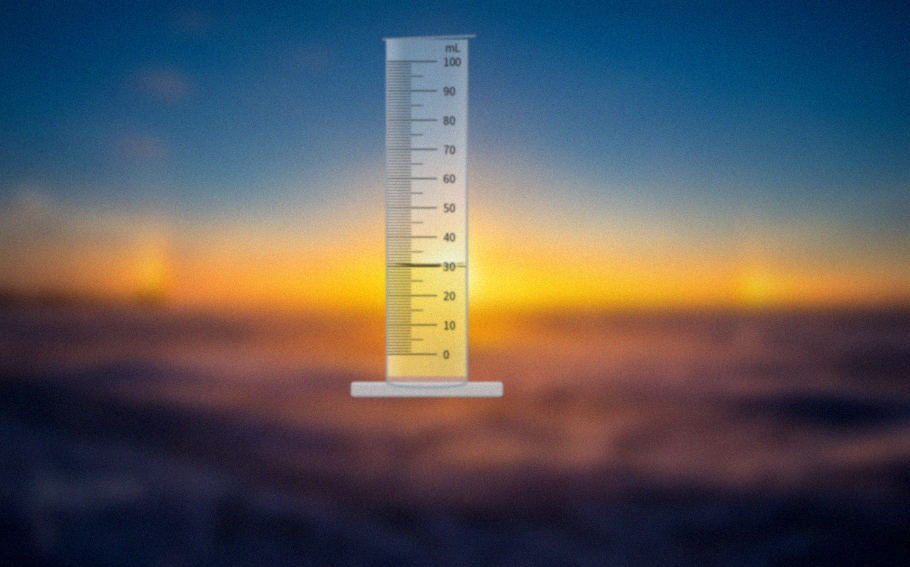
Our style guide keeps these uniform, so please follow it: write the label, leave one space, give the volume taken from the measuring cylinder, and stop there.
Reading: 30 mL
